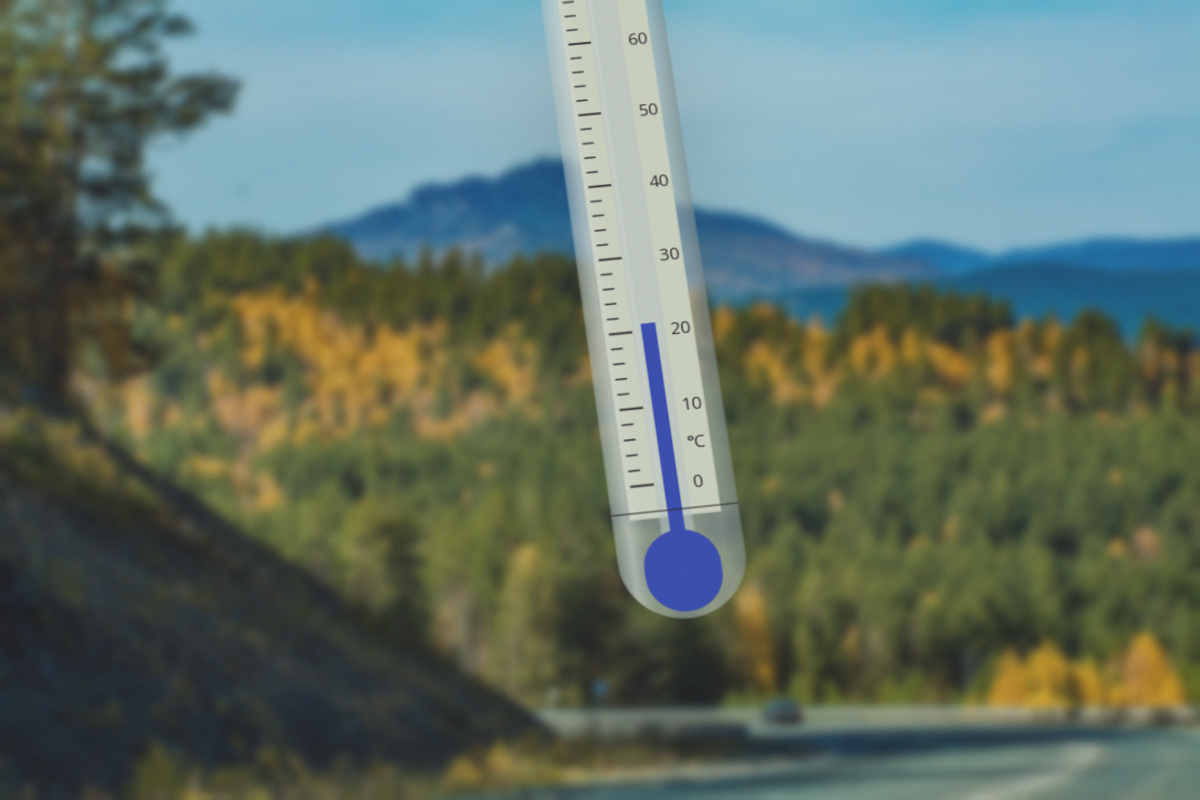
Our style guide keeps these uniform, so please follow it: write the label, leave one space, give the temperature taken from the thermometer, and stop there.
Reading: 21 °C
